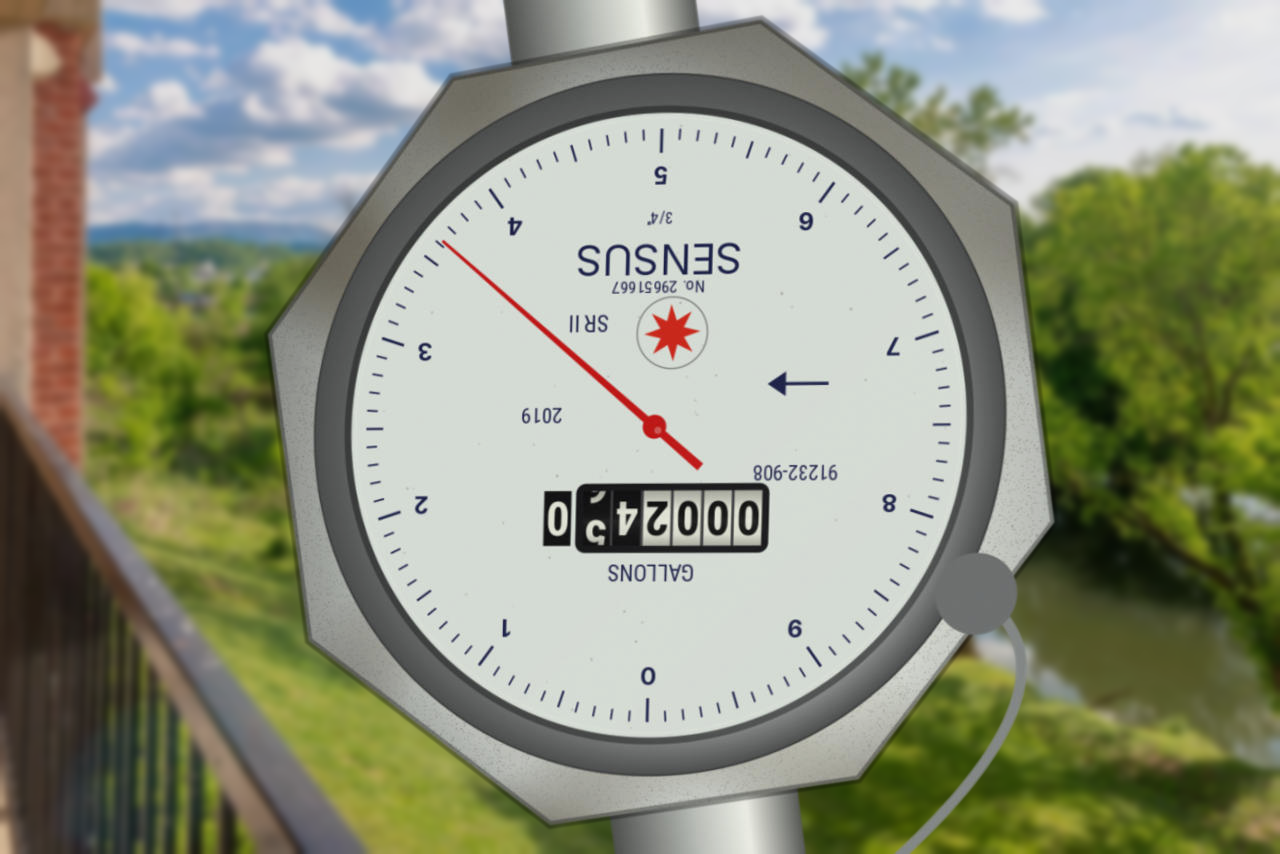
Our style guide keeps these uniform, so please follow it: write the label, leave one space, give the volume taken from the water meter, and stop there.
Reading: 2453.6 gal
